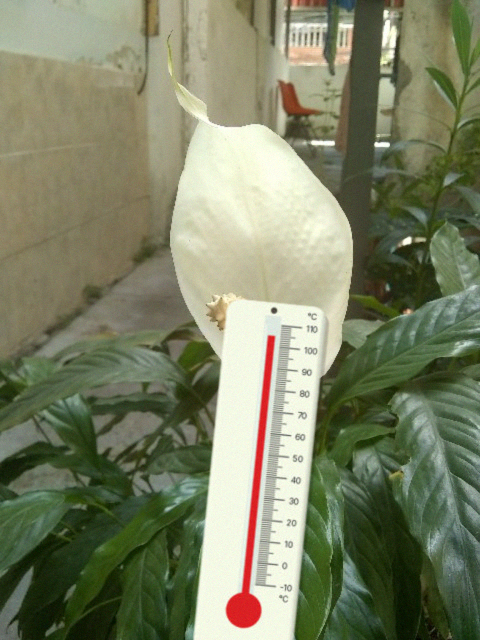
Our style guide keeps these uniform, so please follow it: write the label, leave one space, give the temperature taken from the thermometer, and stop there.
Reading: 105 °C
